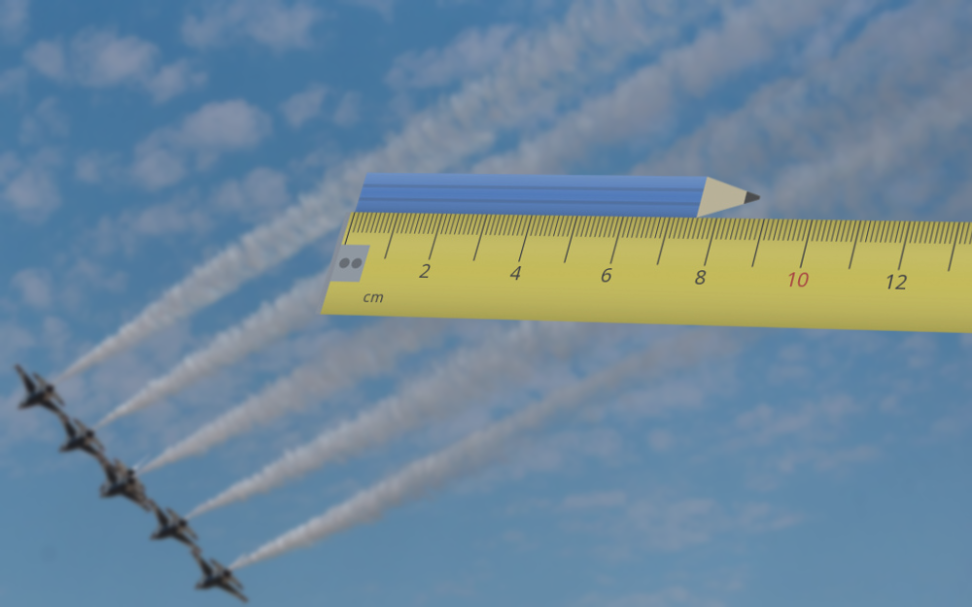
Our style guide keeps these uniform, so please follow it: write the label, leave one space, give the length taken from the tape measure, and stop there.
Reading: 8.8 cm
